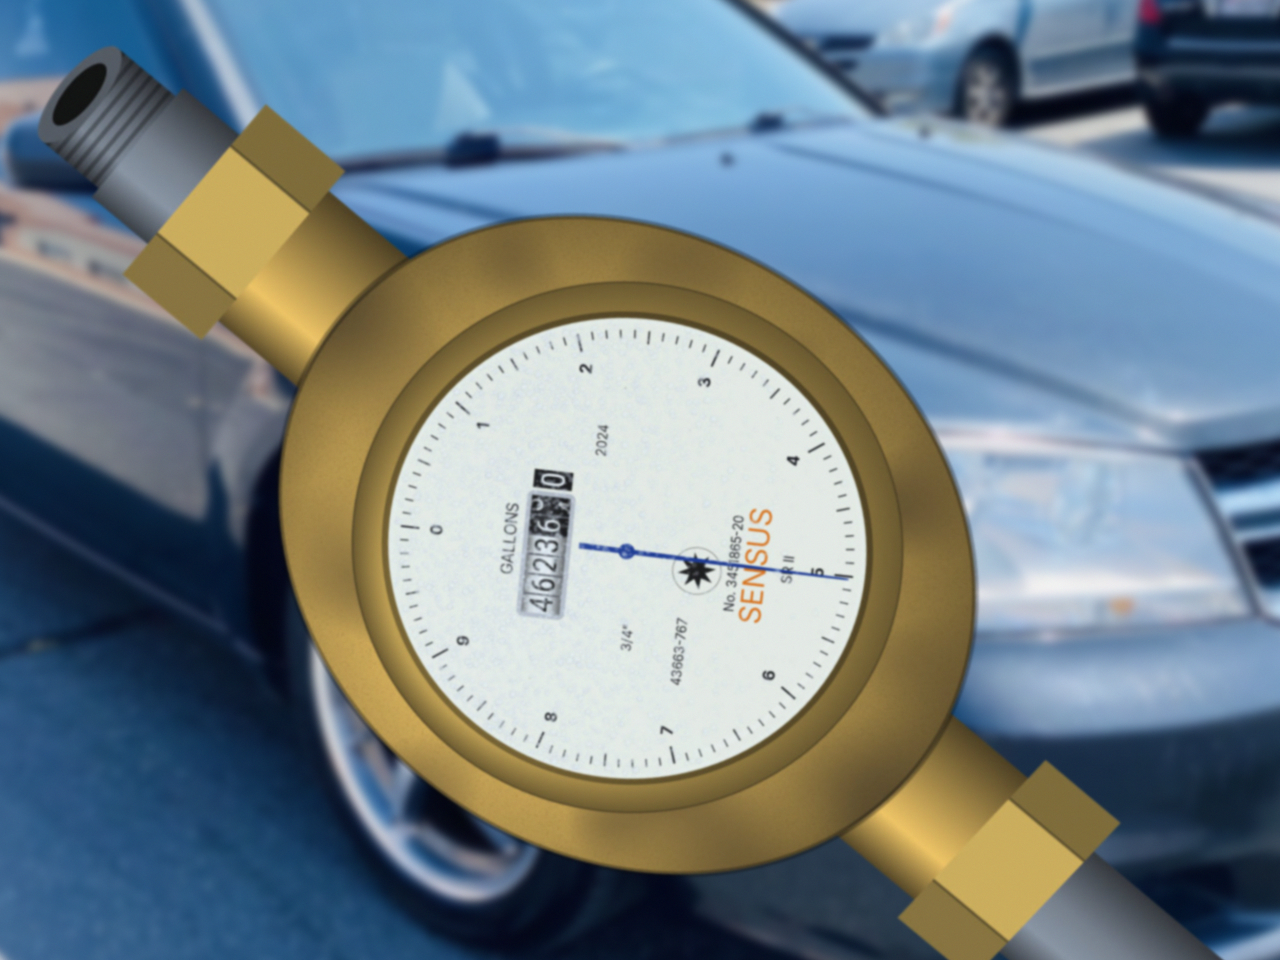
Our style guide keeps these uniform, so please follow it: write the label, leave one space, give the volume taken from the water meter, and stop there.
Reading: 4623635.0 gal
